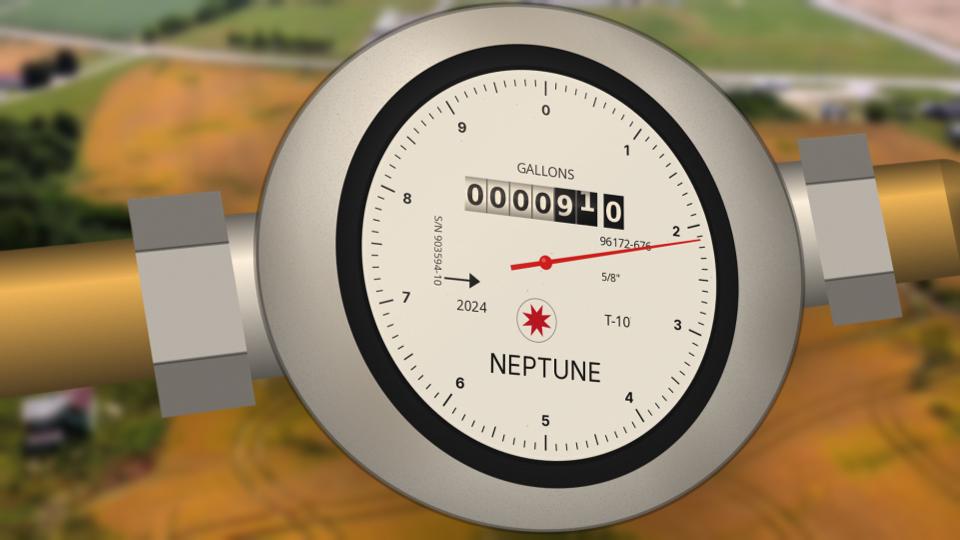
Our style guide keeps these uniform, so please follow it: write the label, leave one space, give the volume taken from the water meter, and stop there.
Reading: 912.1 gal
